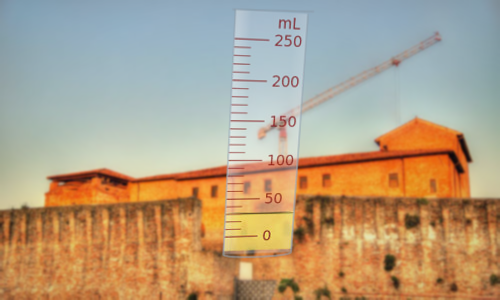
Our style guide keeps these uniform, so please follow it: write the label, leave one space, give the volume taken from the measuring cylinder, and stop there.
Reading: 30 mL
